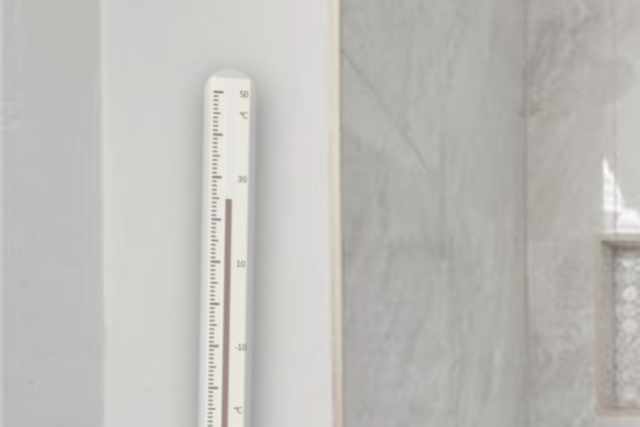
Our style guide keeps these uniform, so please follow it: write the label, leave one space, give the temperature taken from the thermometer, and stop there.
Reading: 25 °C
